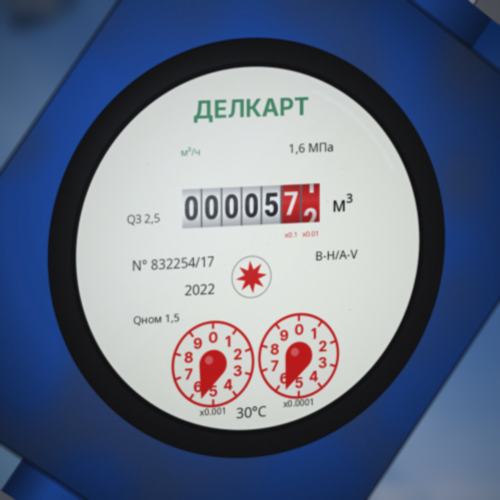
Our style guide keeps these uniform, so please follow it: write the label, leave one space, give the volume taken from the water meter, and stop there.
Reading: 5.7155 m³
